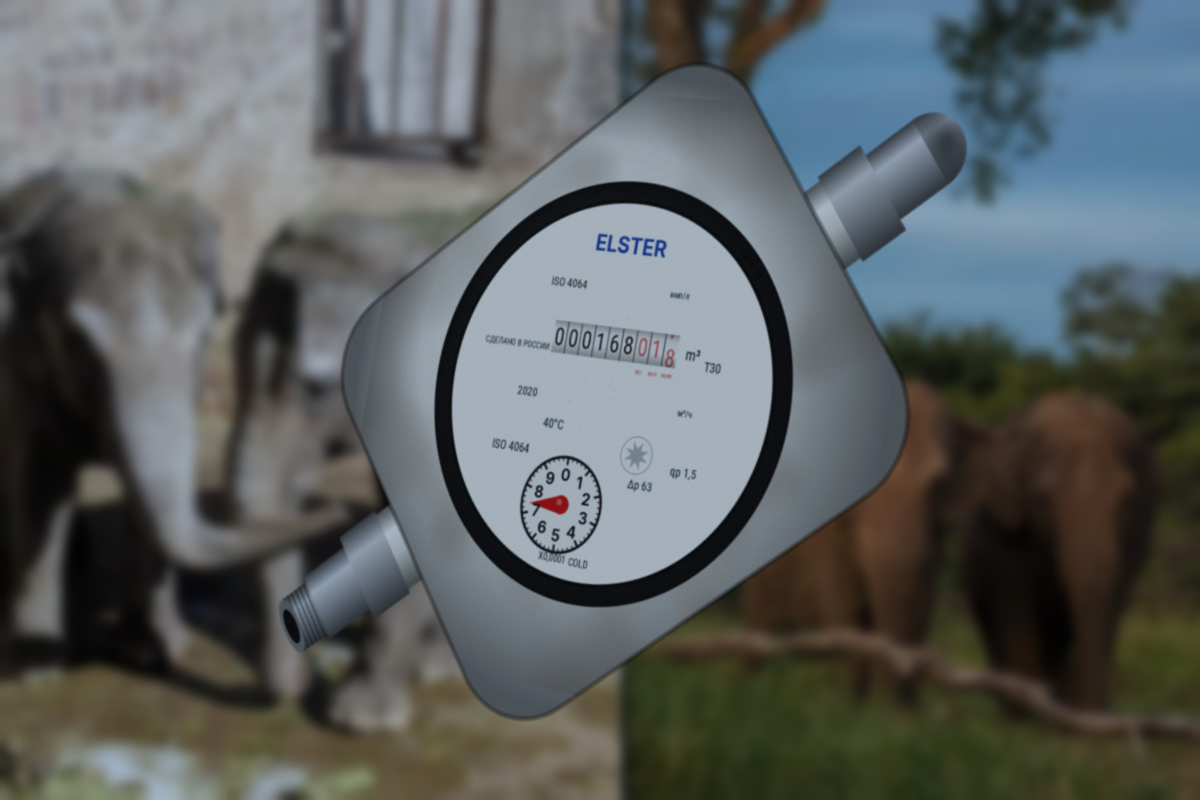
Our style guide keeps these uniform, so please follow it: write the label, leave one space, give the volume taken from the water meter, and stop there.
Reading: 168.0177 m³
